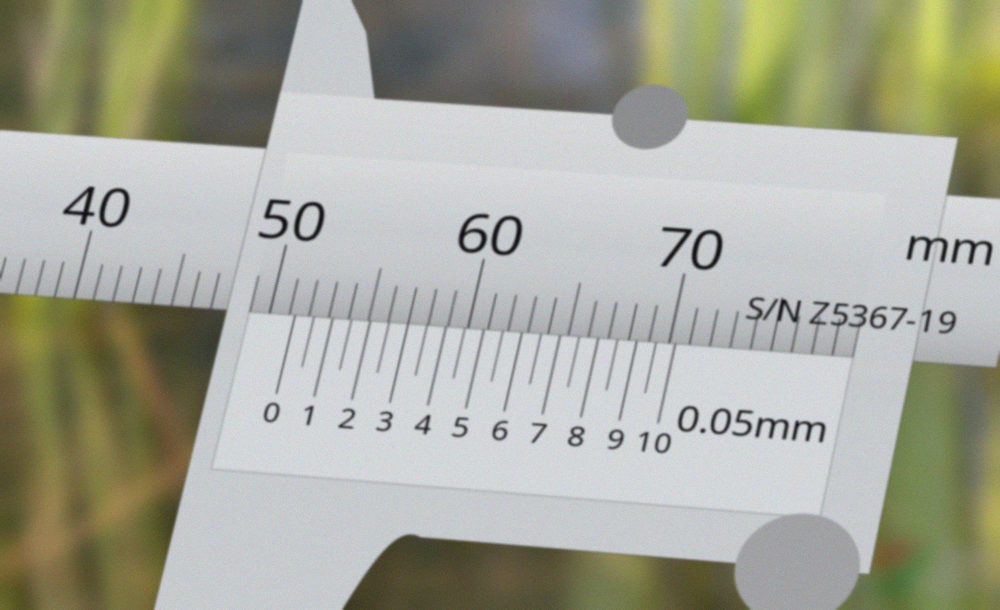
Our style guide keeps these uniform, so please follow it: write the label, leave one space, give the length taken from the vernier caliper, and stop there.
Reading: 51.3 mm
